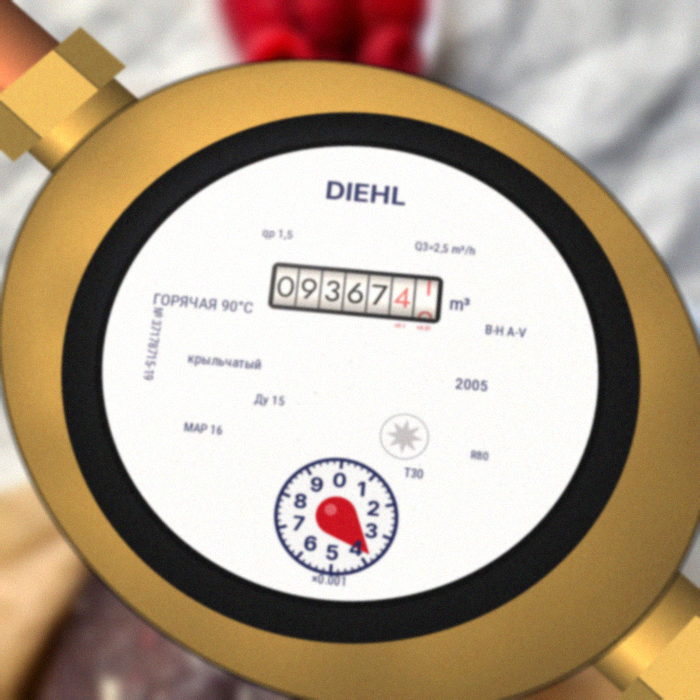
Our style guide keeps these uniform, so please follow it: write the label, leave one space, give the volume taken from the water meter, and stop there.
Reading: 9367.413 m³
